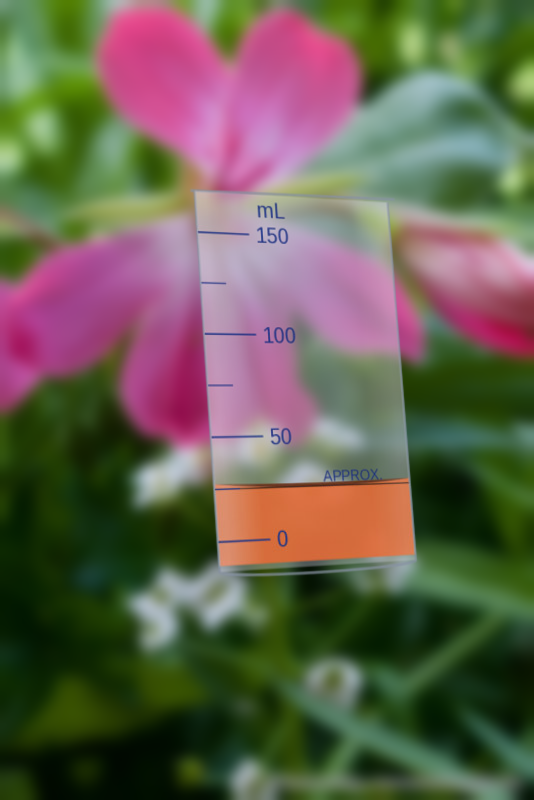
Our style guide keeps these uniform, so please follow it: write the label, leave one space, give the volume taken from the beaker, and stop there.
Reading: 25 mL
